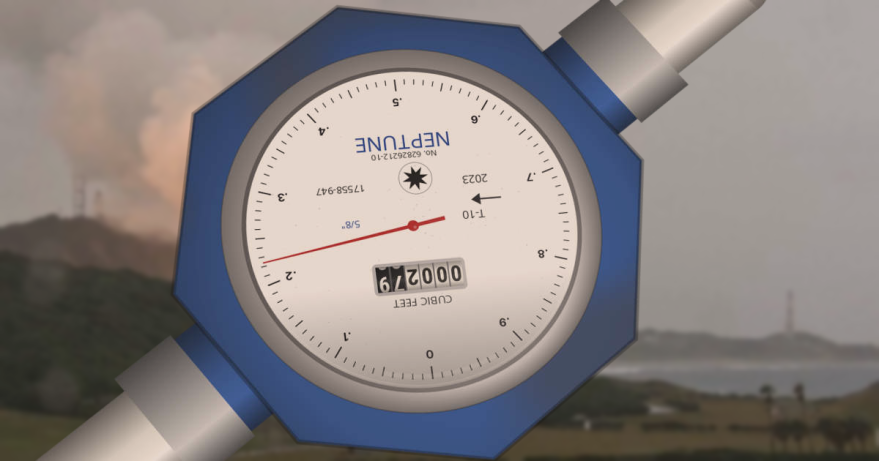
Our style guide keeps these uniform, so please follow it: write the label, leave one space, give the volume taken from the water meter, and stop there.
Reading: 279.22 ft³
